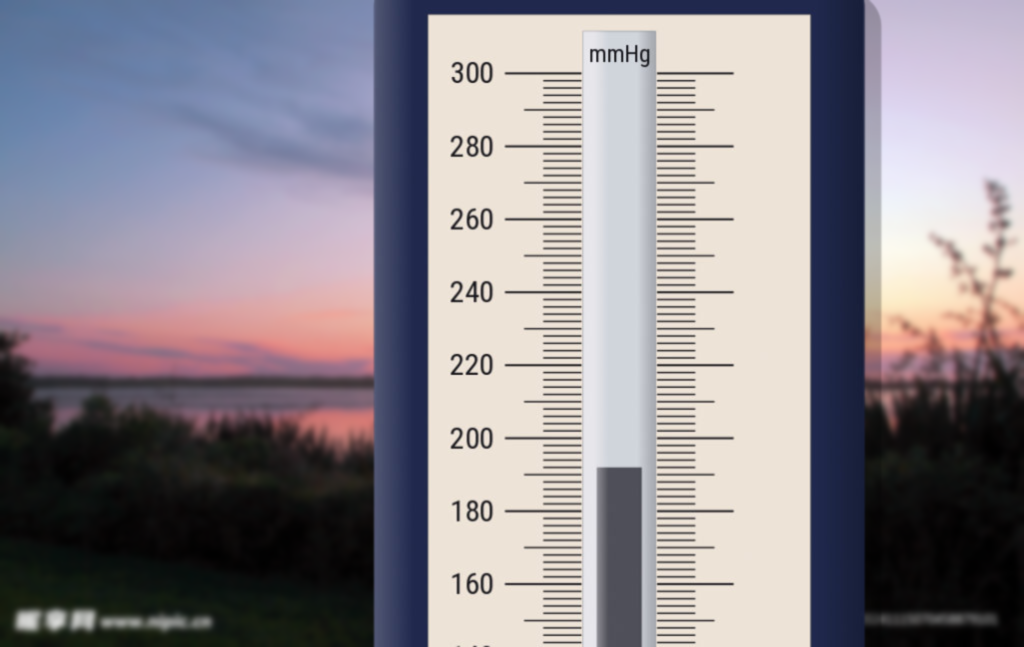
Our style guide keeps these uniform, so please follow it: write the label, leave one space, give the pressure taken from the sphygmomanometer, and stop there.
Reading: 192 mmHg
